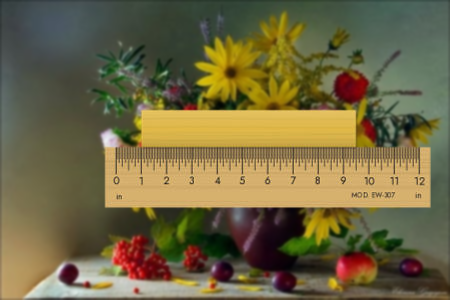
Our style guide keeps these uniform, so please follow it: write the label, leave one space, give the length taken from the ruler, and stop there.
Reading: 8.5 in
